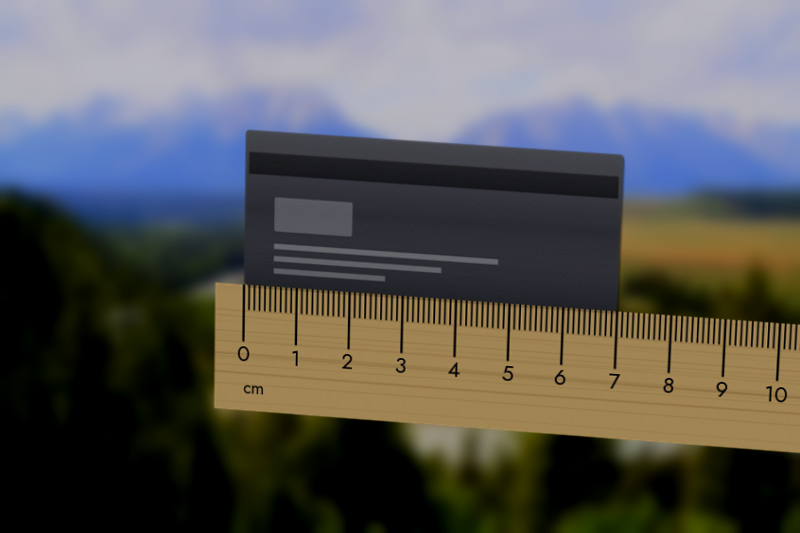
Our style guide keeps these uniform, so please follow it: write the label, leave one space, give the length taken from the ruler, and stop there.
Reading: 7 cm
